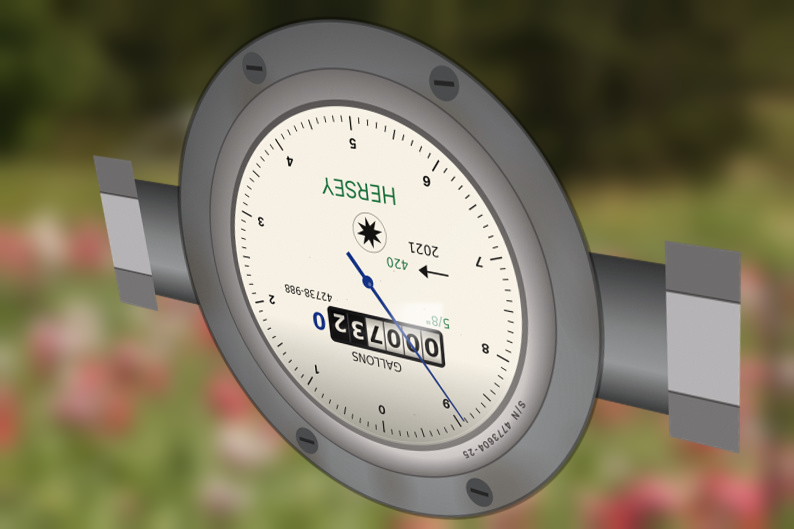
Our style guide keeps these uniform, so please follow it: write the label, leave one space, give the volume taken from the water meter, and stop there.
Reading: 7318.9 gal
